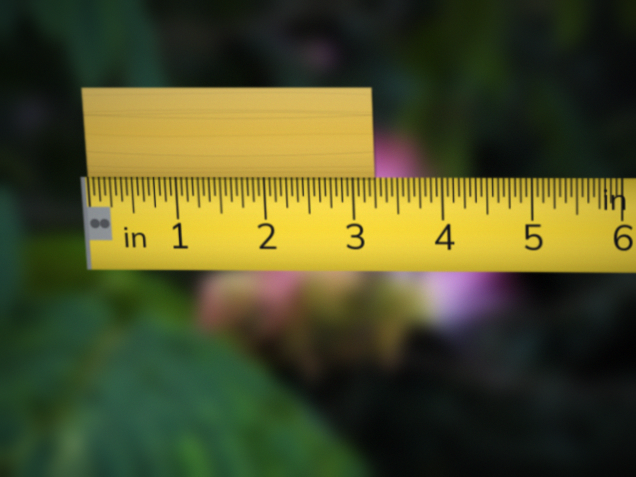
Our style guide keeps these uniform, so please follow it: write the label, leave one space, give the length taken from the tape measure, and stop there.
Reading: 3.25 in
